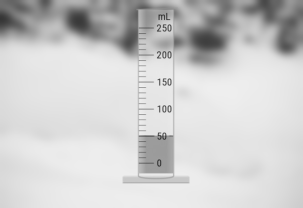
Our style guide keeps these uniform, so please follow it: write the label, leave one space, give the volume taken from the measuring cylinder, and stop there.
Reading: 50 mL
